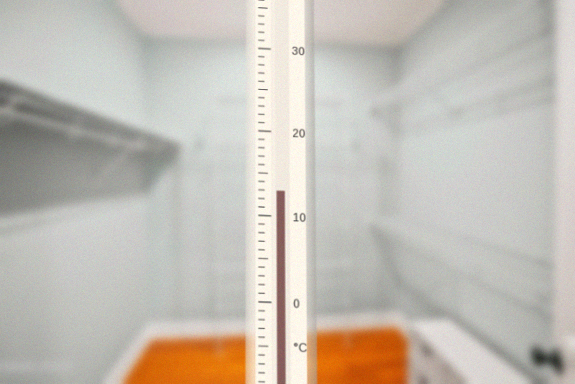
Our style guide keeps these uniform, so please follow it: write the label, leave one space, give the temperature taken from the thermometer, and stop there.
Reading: 13 °C
